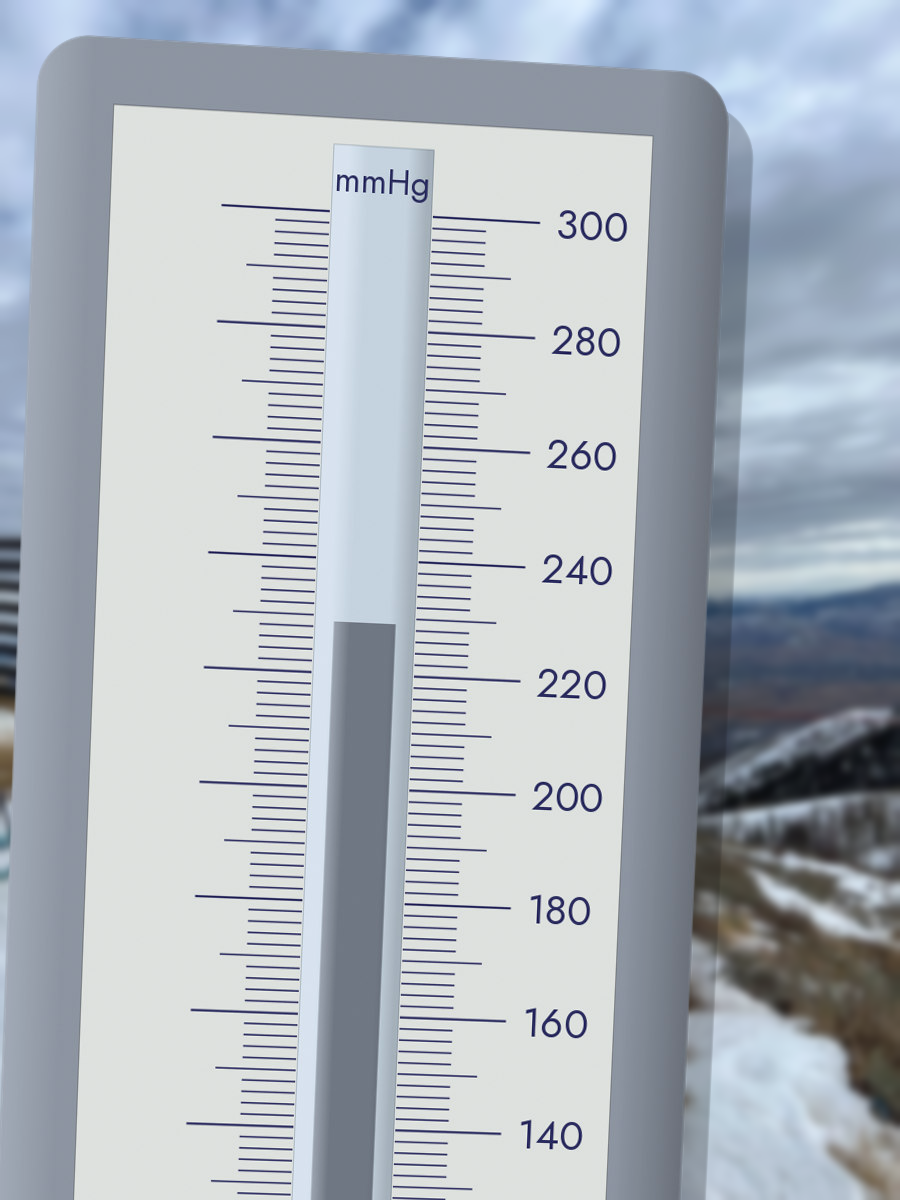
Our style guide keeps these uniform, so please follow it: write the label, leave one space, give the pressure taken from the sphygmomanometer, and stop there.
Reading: 229 mmHg
